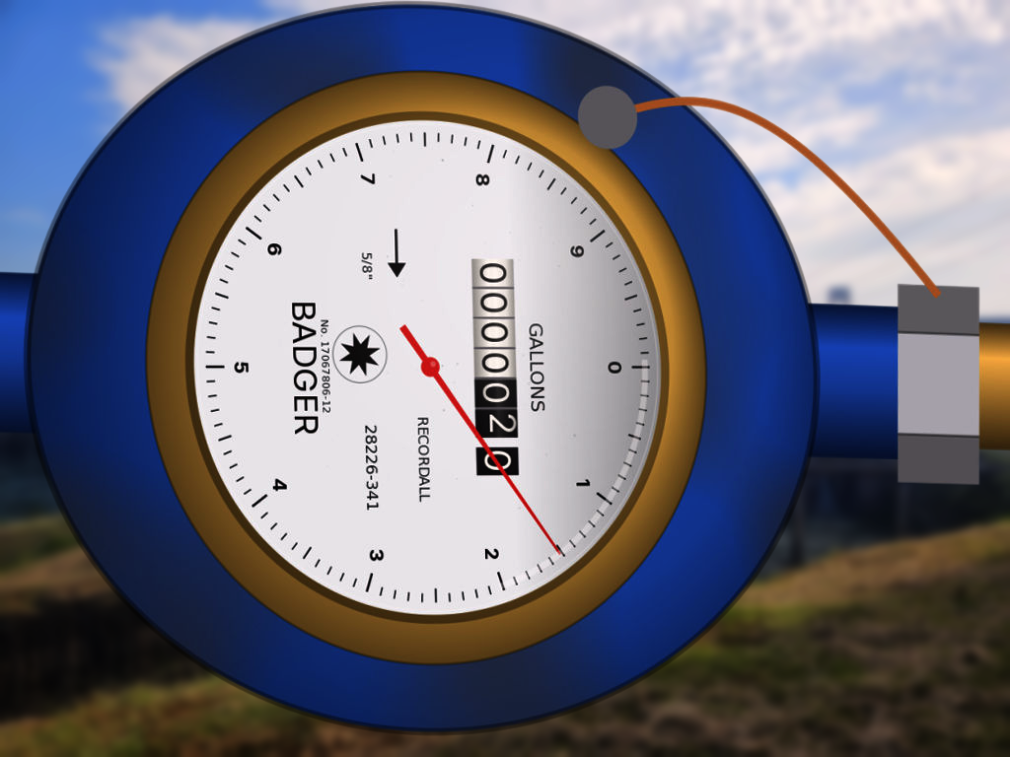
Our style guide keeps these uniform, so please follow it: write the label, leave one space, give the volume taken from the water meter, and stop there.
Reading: 21.5 gal
